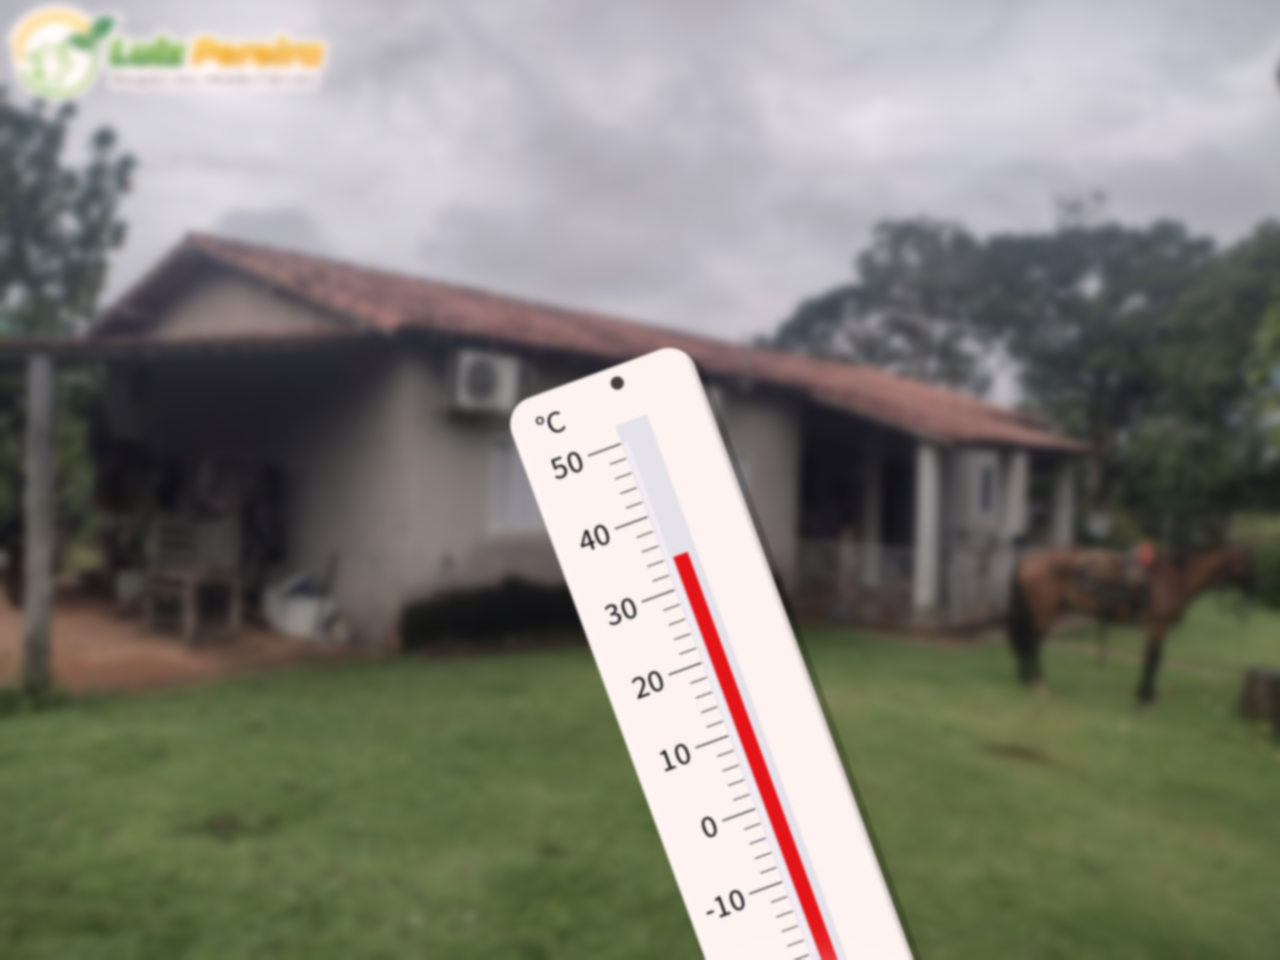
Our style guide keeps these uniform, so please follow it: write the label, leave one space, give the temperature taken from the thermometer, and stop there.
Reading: 34 °C
